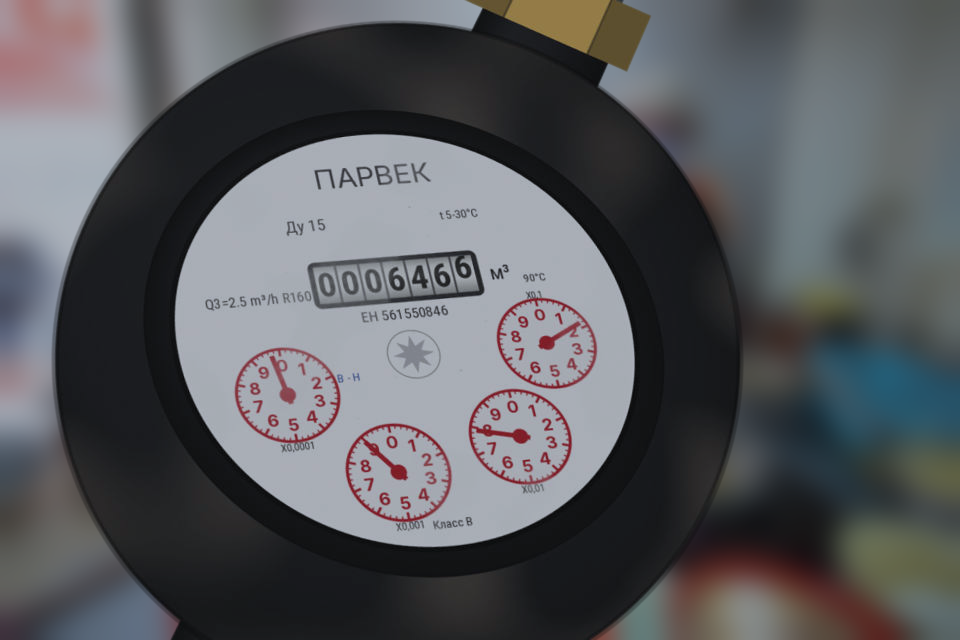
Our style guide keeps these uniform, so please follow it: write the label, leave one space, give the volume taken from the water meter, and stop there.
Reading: 6466.1789 m³
